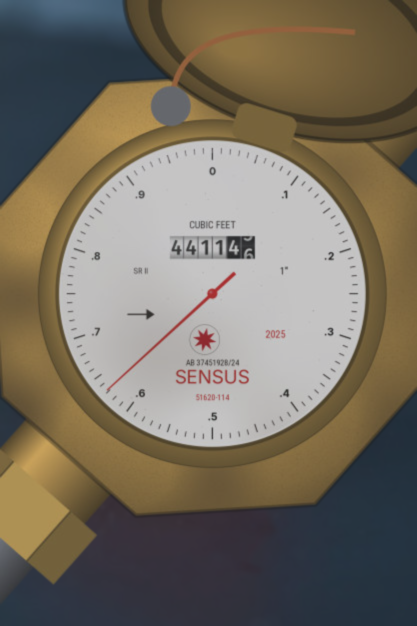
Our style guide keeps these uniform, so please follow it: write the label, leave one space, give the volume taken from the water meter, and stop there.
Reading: 441145.63 ft³
